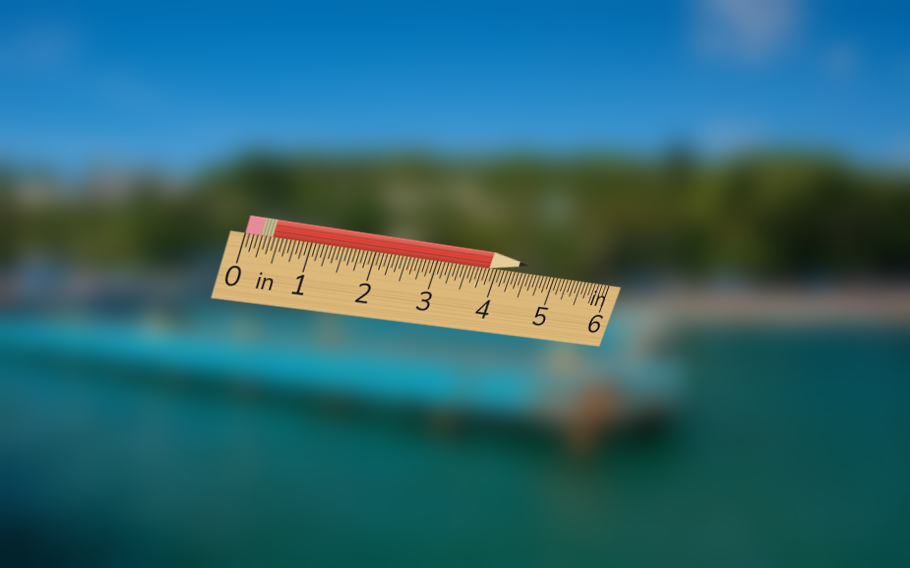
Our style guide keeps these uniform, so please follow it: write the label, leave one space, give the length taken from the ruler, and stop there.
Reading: 4.5 in
